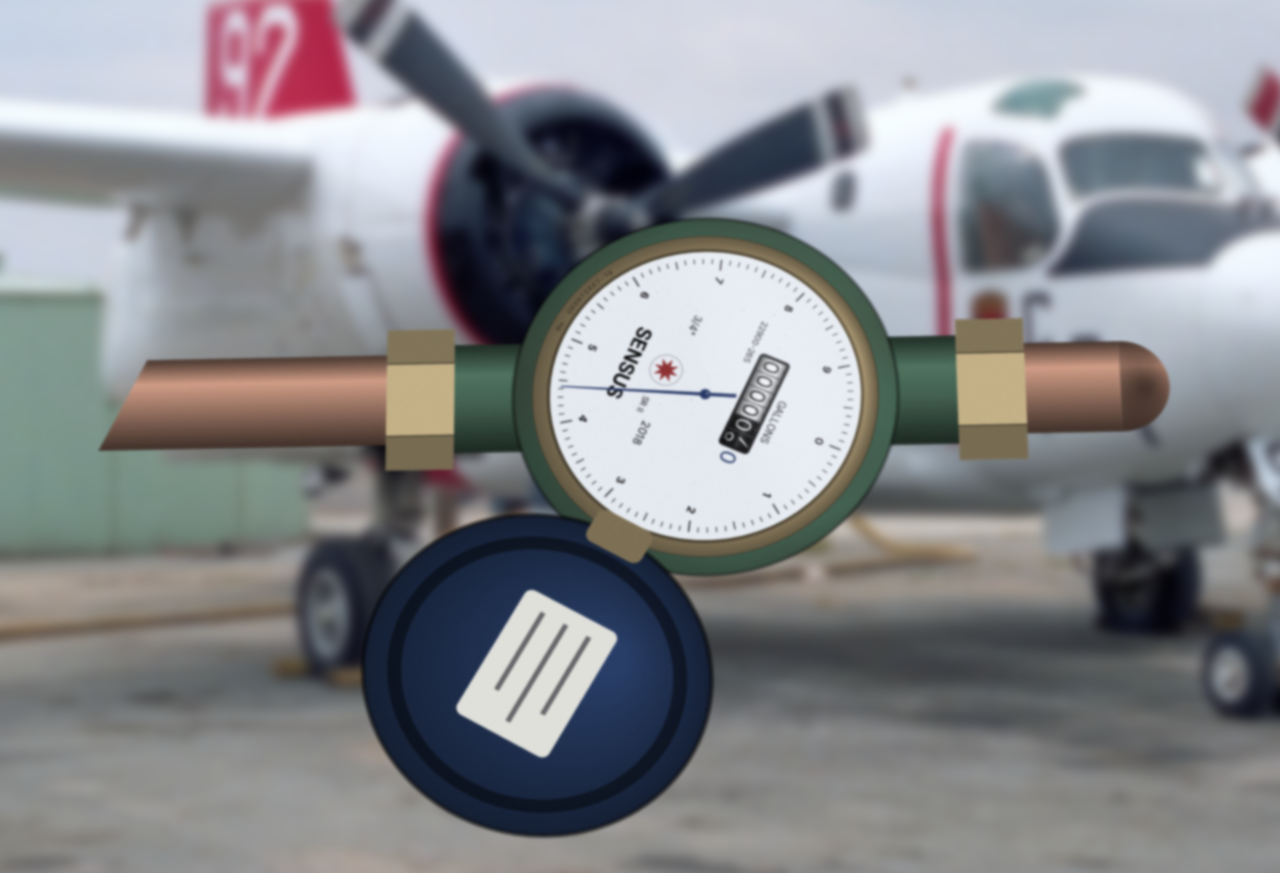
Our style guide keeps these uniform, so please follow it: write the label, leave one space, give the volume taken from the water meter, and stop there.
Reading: 74.4 gal
